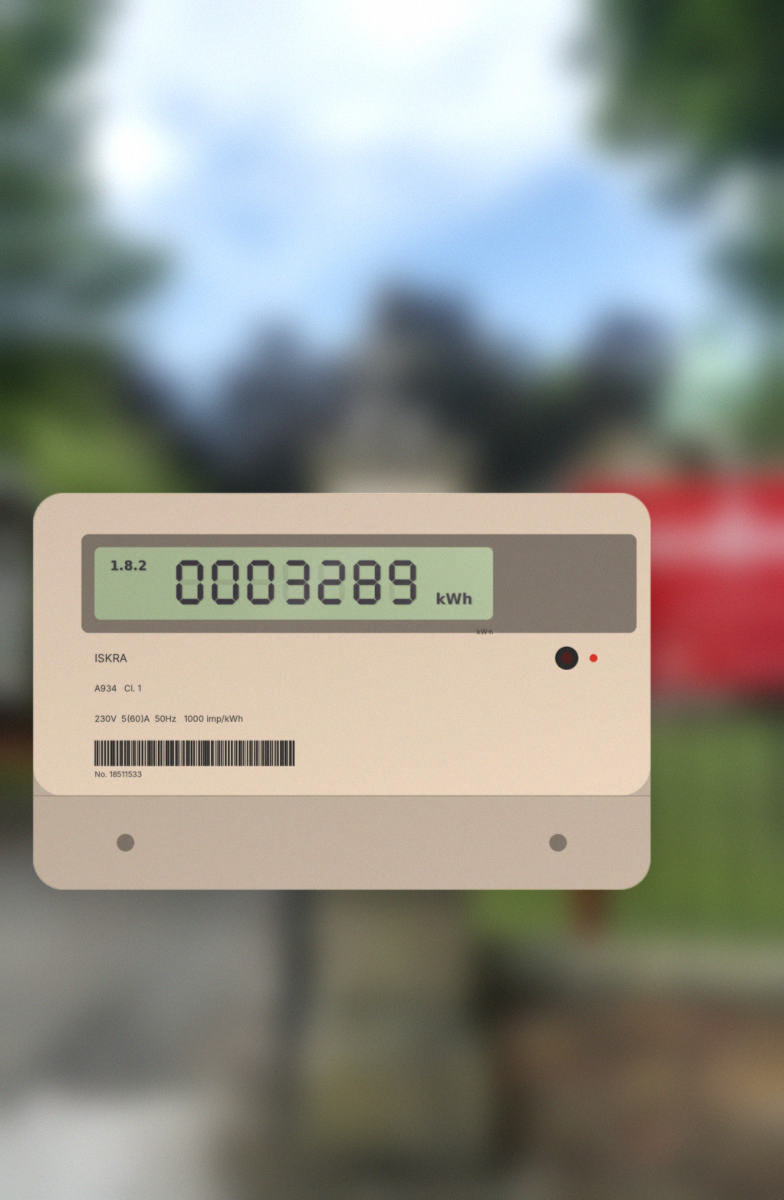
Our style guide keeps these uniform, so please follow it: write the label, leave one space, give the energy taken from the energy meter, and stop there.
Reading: 3289 kWh
